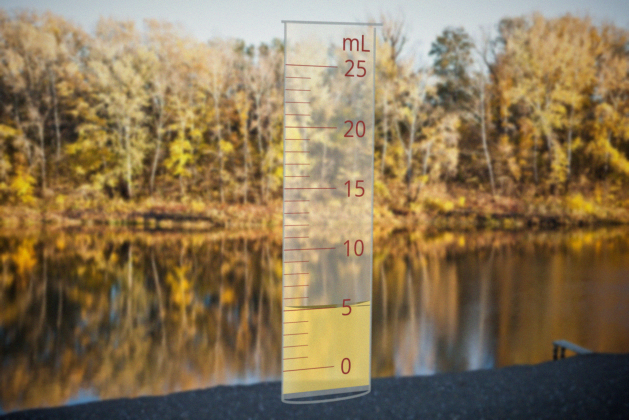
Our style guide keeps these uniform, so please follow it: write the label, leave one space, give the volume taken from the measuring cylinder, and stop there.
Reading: 5 mL
